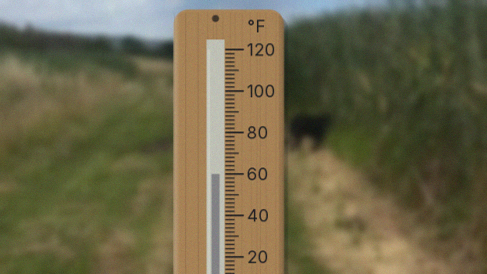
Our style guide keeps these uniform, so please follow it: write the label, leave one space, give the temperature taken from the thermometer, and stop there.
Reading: 60 °F
